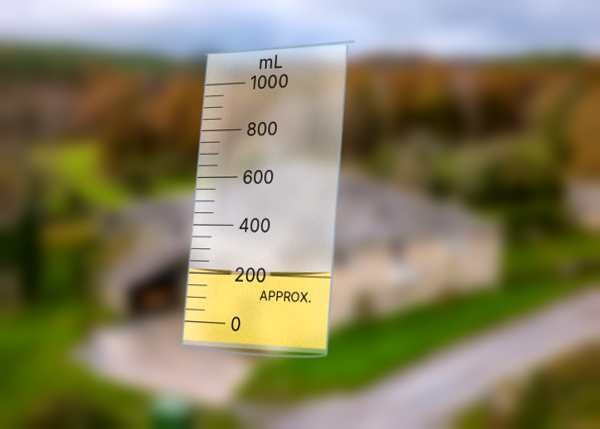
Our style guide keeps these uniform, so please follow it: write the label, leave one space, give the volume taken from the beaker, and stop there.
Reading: 200 mL
